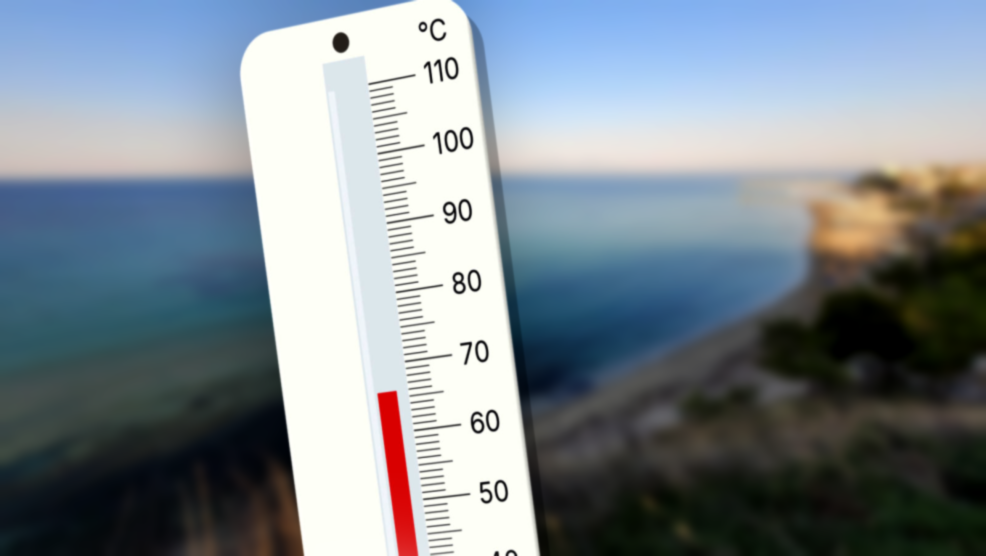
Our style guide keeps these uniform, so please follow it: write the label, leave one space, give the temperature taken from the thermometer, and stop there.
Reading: 66 °C
